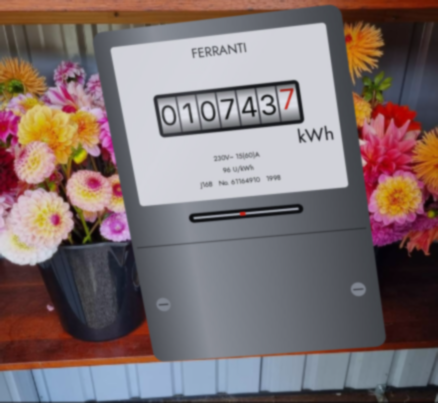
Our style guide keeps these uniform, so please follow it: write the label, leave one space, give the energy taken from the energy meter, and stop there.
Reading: 10743.7 kWh
